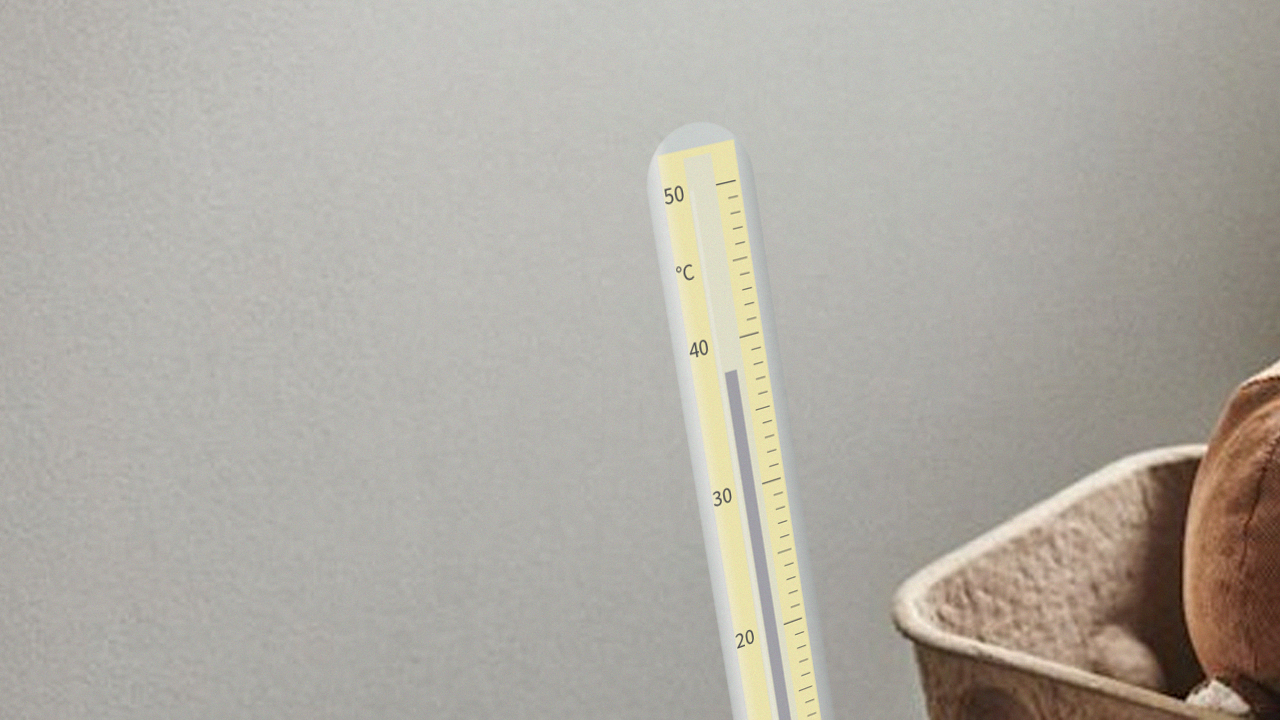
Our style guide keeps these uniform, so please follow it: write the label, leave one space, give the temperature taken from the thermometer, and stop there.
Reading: 38 °C
